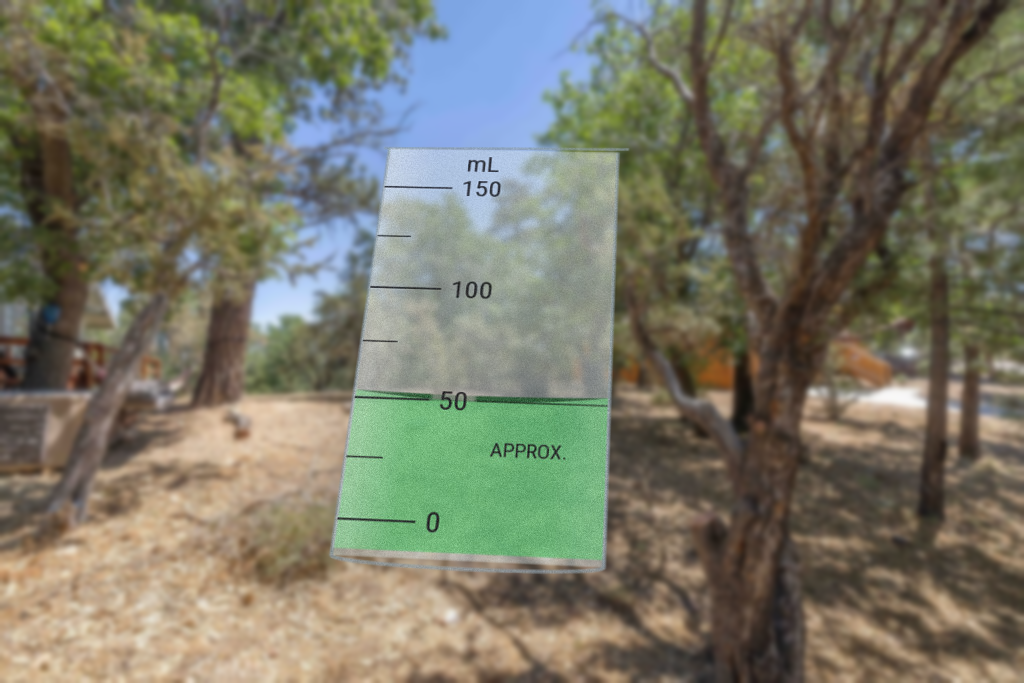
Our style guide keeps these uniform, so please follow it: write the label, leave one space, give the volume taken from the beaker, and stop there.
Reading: 50 mL
